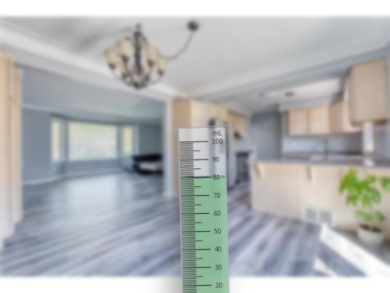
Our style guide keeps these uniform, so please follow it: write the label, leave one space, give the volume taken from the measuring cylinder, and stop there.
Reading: 80 mL
